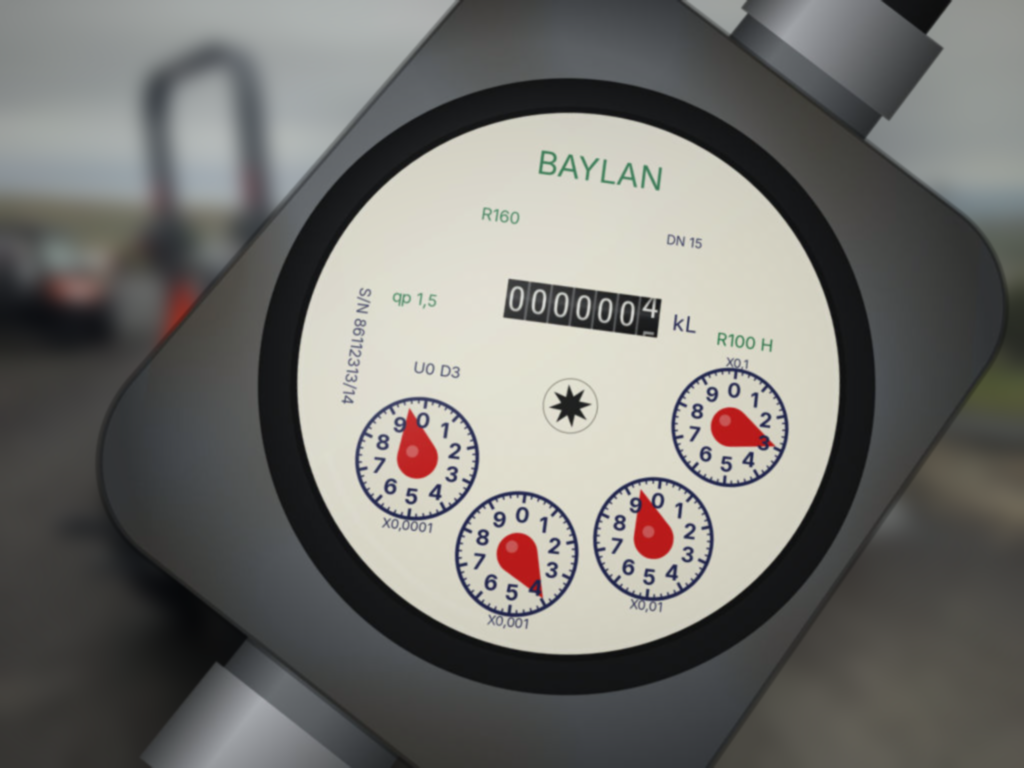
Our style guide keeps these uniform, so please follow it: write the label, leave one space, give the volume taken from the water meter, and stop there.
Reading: 4.2939 kL
